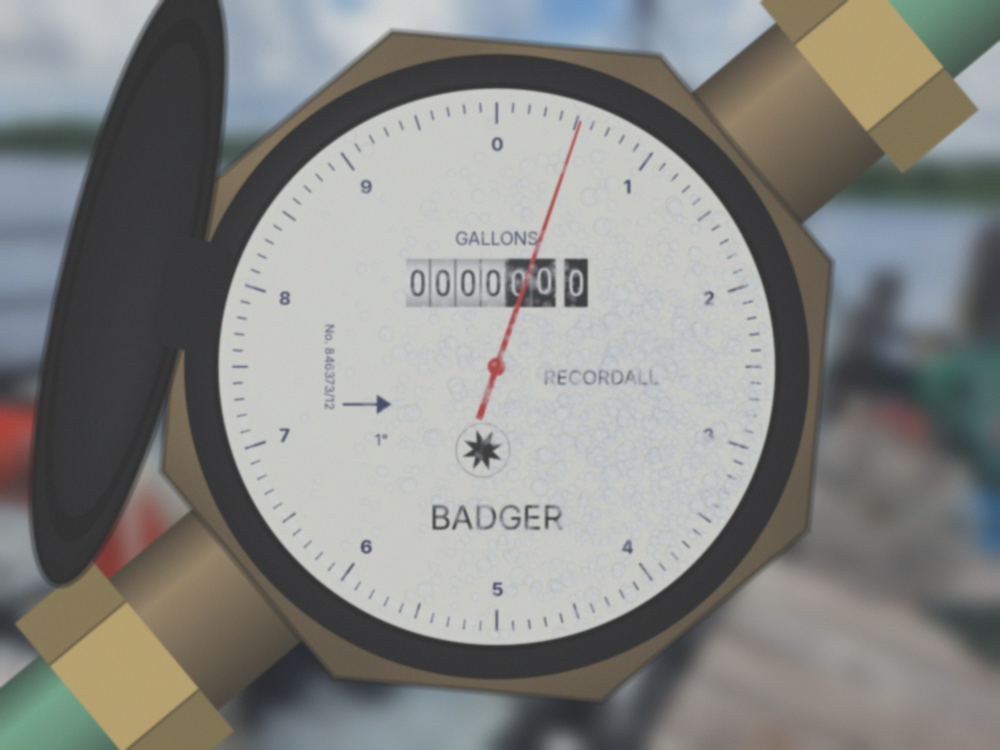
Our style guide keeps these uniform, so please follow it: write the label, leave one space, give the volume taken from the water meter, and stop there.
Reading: 0.5 gal
